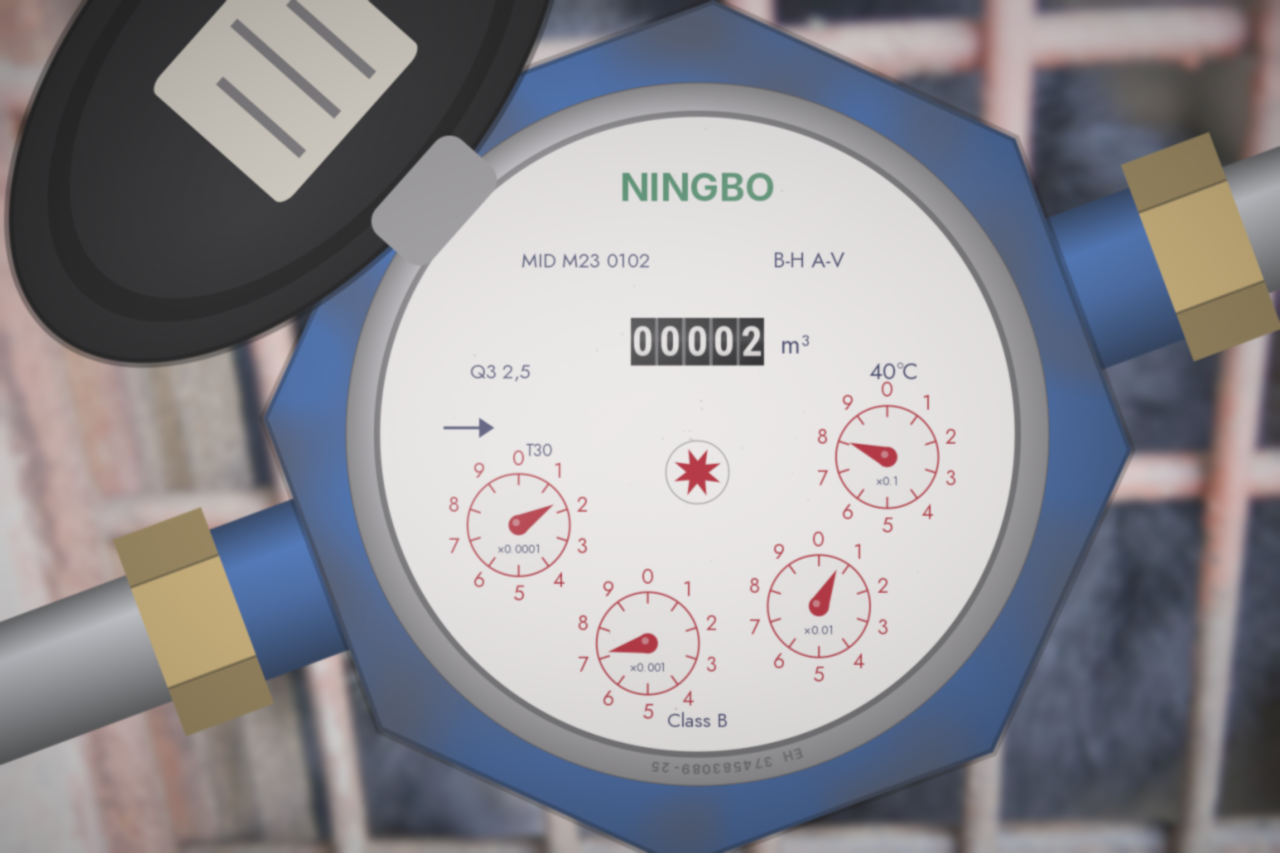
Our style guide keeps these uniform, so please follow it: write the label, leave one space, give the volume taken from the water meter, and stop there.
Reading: 2.8071 m³
